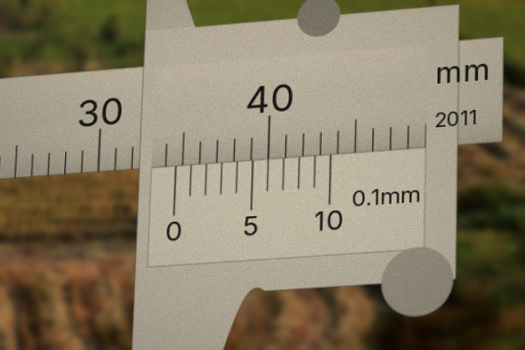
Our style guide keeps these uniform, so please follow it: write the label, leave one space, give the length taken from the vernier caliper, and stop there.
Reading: 34.6 mm
